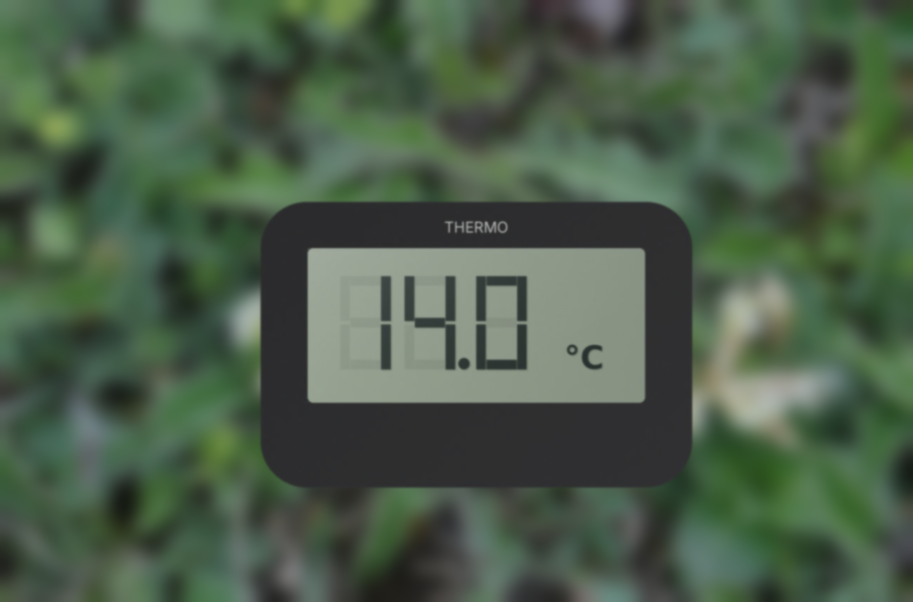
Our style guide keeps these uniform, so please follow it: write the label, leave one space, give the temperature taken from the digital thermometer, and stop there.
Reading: 14.0 °C
